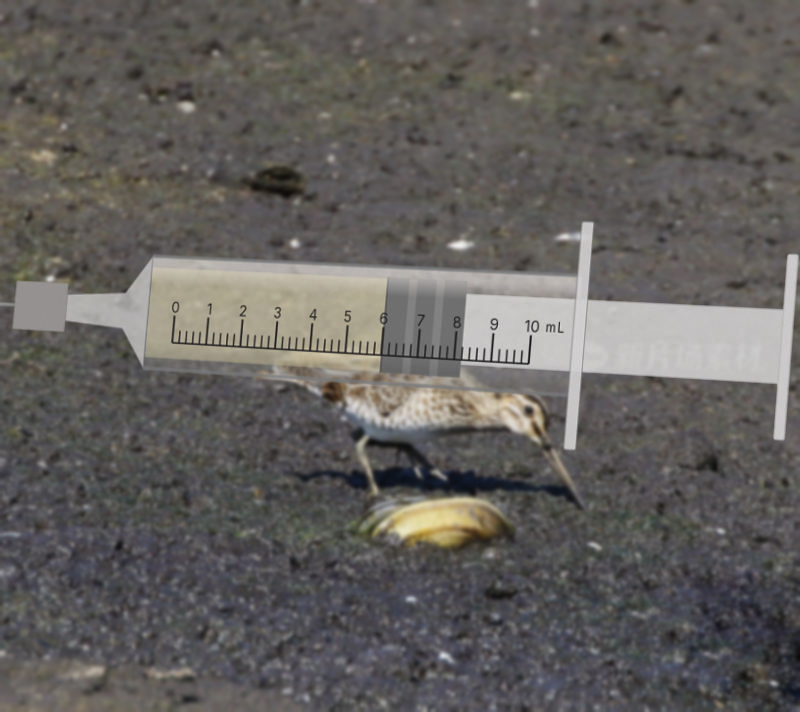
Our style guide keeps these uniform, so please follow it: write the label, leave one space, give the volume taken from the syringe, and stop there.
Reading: 6 mL
